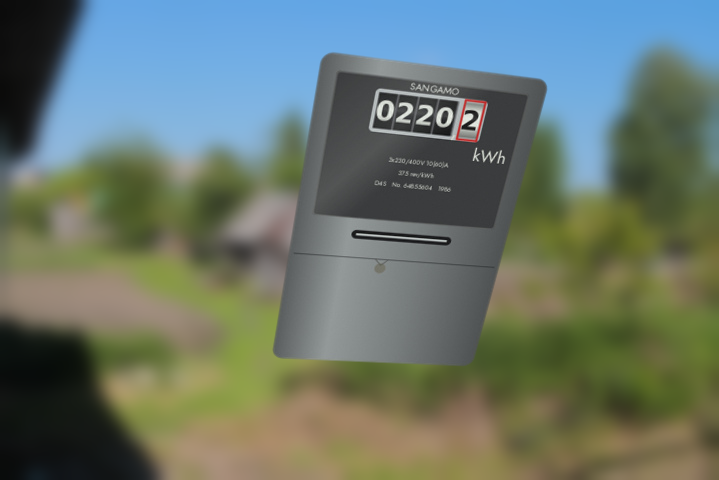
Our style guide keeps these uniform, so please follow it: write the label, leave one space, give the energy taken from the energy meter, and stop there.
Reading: 220.2 kWh
